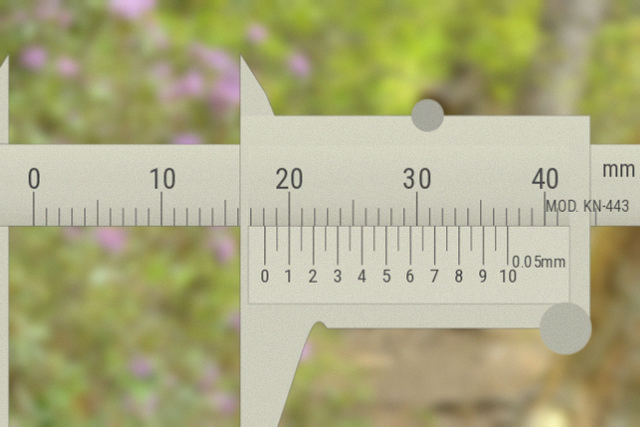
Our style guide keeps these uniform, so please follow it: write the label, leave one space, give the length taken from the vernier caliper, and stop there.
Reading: 18.1 mm
